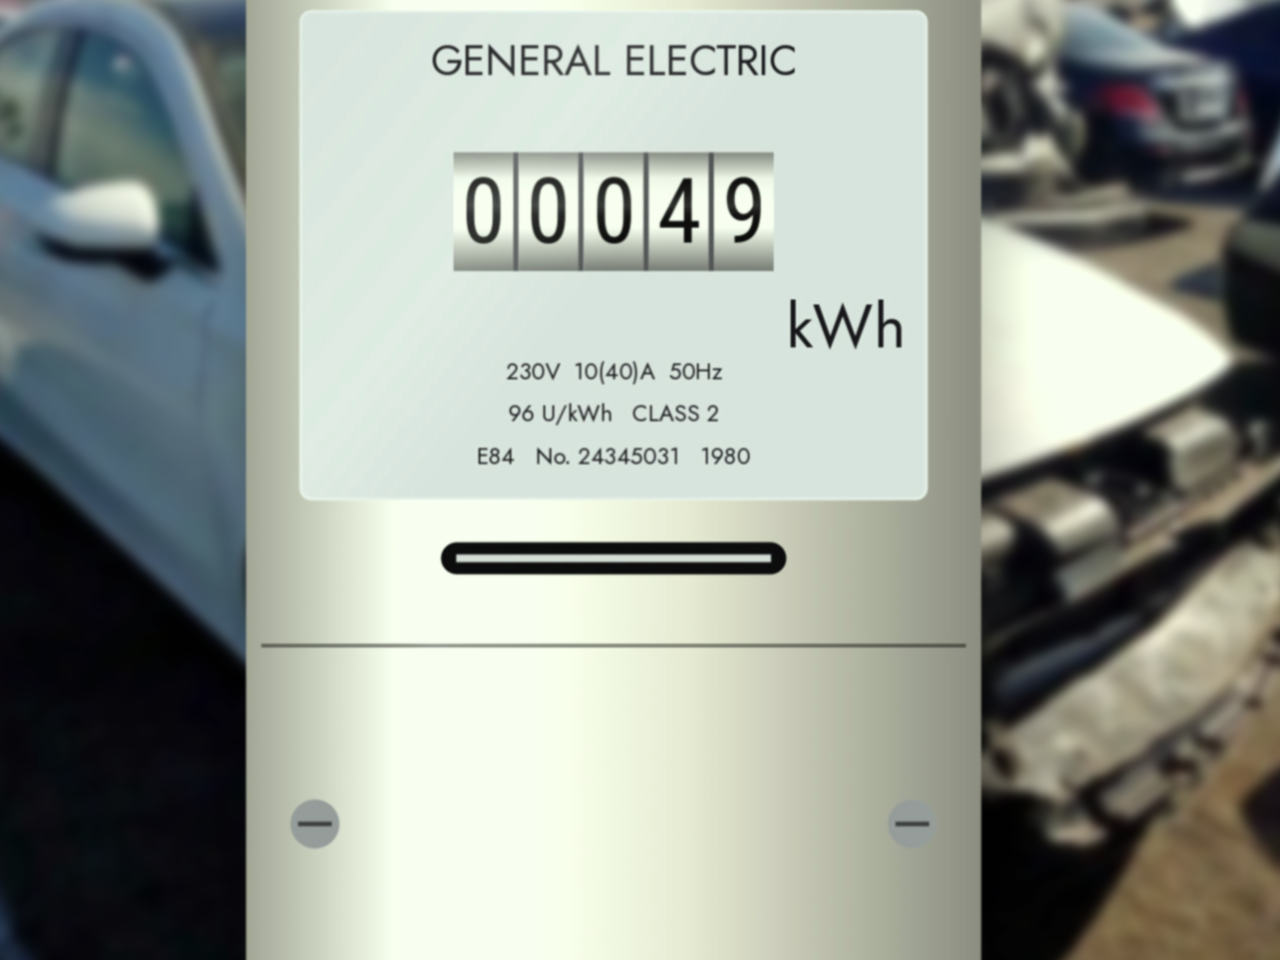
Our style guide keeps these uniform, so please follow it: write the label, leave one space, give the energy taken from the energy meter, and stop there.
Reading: 49 kWh
